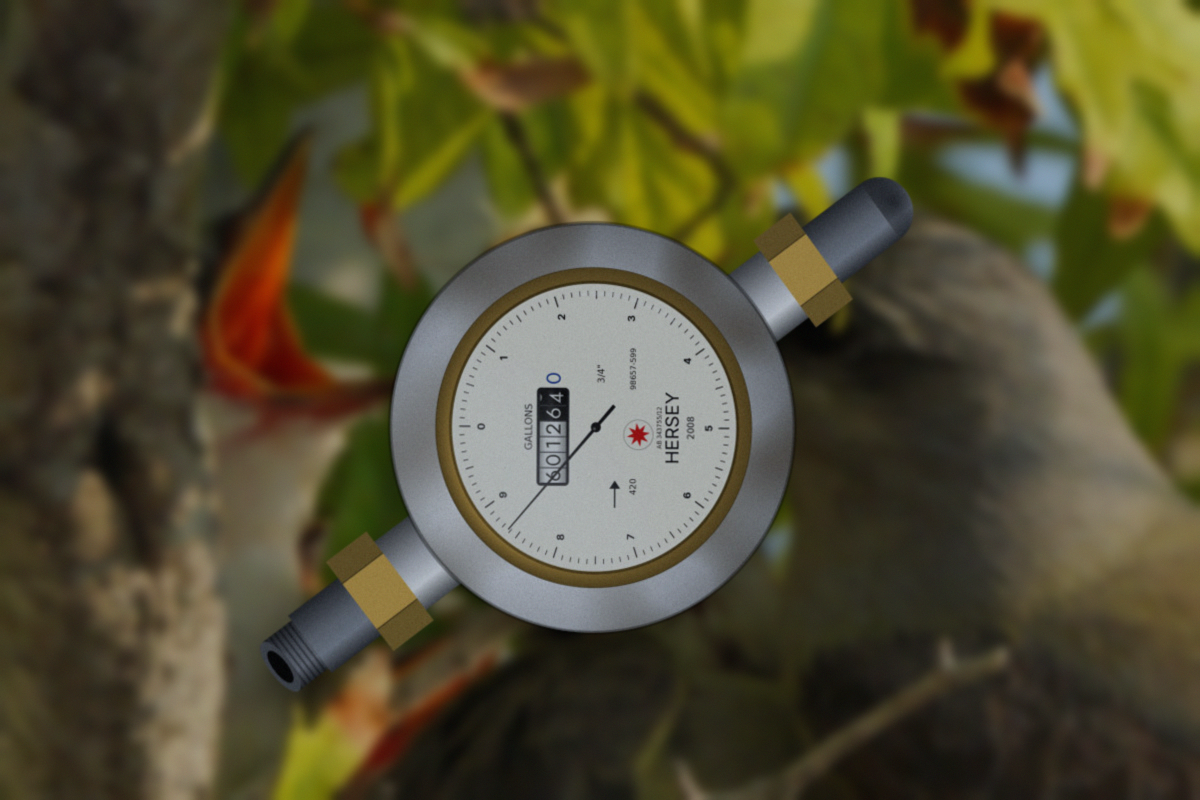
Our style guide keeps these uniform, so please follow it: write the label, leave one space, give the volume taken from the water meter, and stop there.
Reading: 6012638.6 gal
